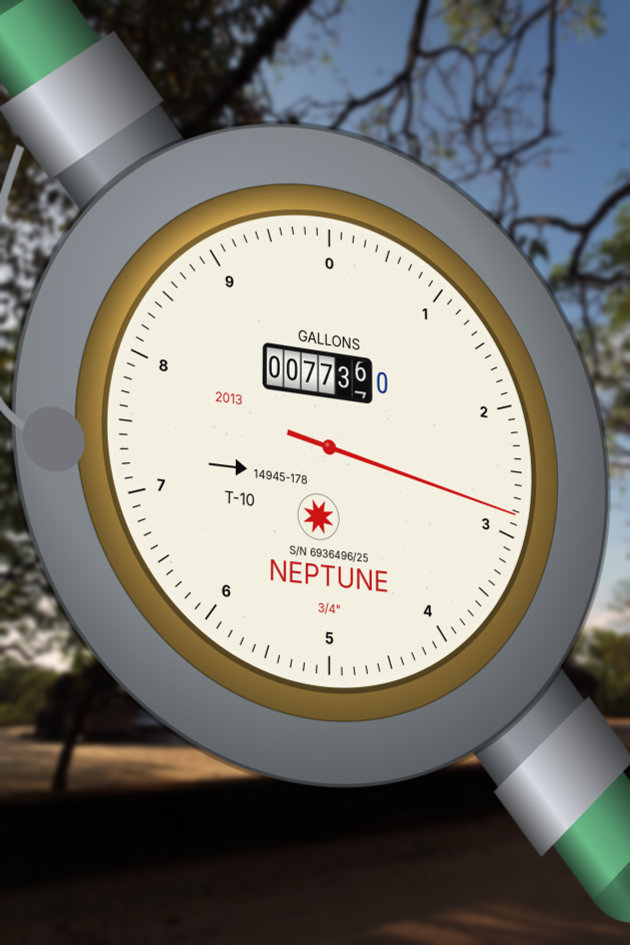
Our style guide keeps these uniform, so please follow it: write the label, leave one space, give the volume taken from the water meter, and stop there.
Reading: 77362.8 gal
